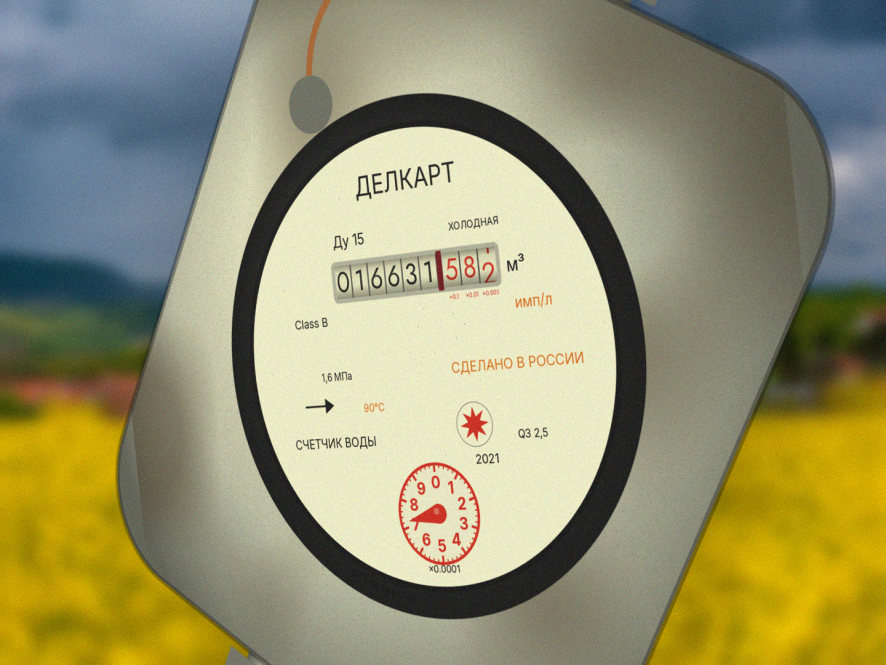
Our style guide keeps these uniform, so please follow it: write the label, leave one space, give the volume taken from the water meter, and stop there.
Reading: 16631.5817 m³
